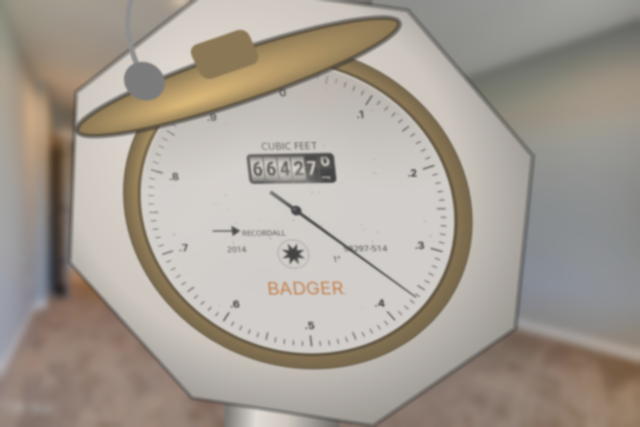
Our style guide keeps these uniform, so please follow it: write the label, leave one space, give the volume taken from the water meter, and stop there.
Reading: 664276.36 ft³
